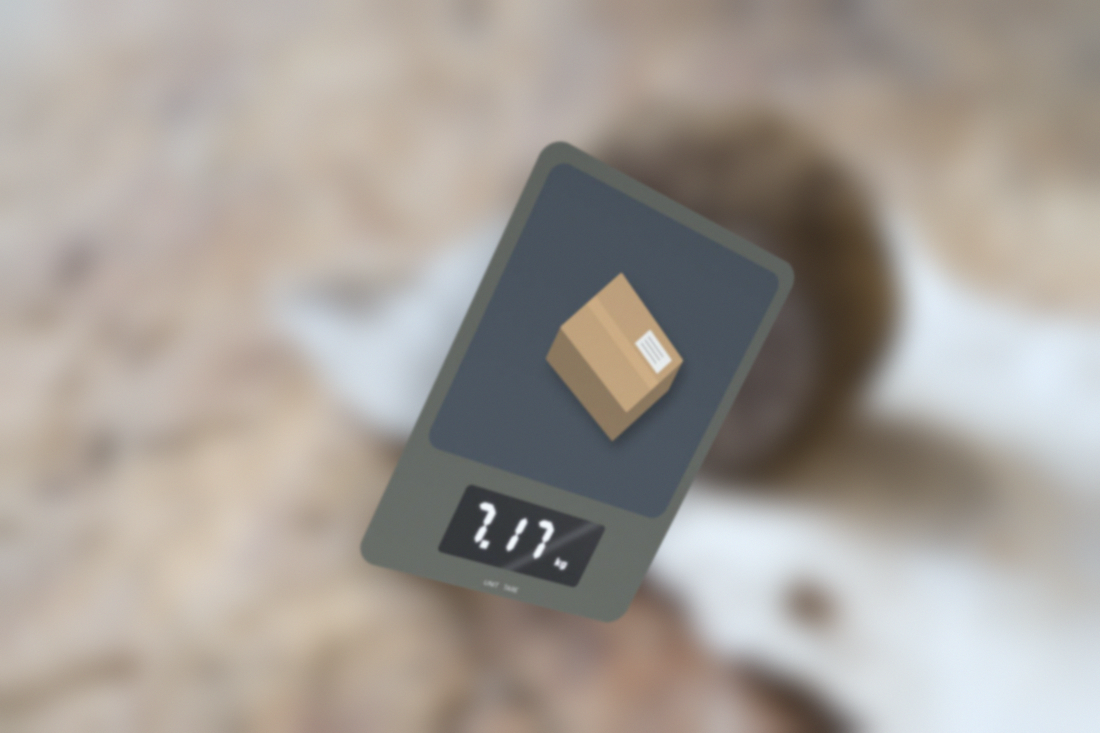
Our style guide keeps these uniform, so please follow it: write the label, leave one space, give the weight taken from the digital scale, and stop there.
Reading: 7.17 kg
